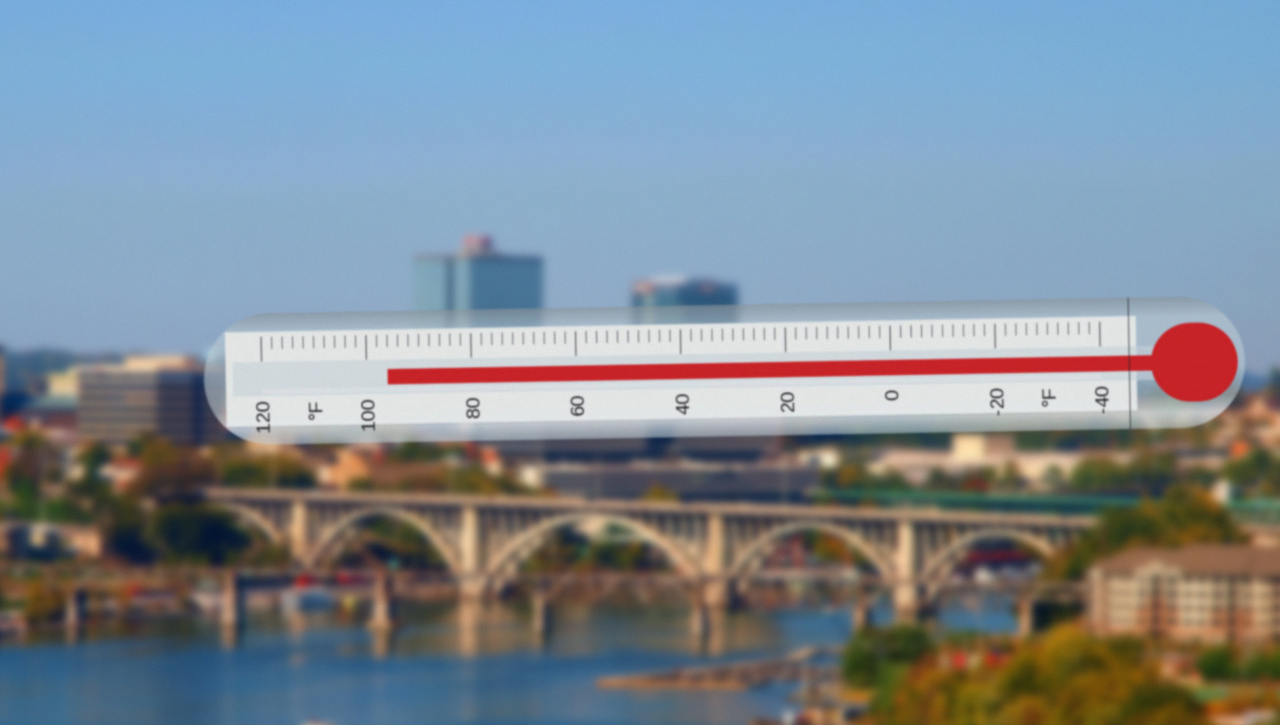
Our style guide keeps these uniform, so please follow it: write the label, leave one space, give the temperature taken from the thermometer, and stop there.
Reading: 96 °F
